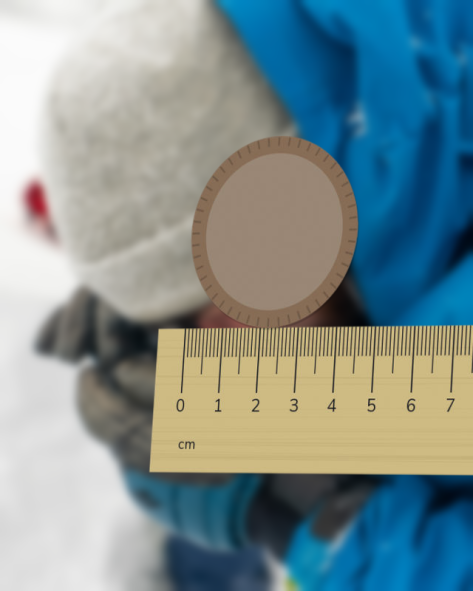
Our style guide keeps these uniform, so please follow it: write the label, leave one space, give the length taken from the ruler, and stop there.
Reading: 4.4 cm
